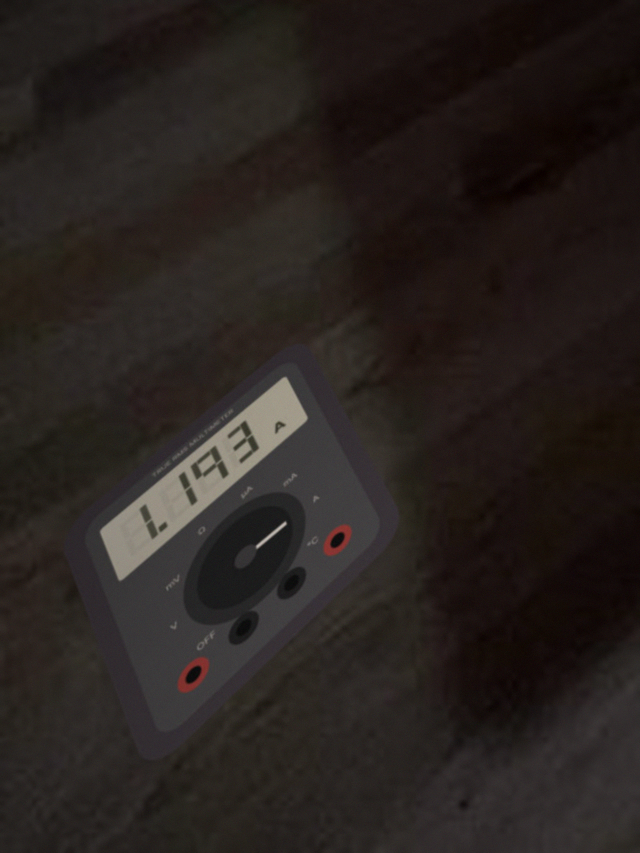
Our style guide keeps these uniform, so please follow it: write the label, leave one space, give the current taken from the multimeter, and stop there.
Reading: 1.193 A
